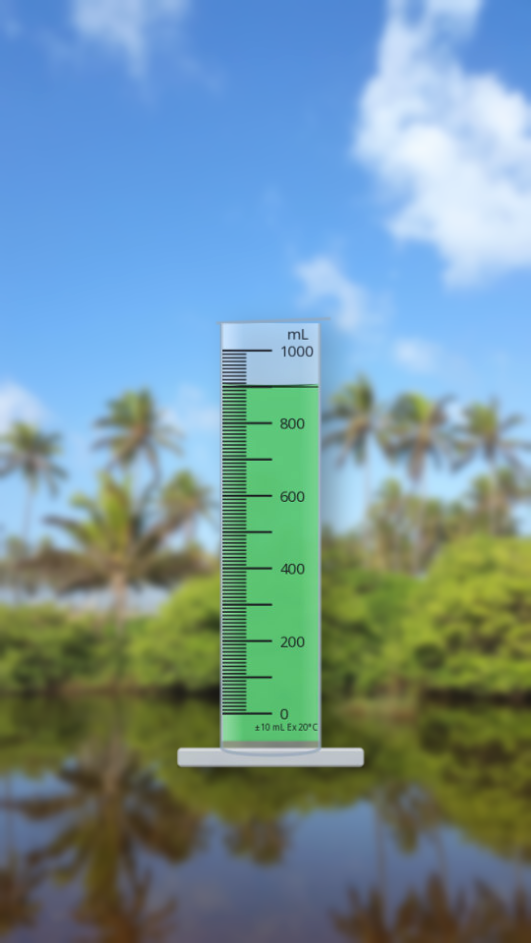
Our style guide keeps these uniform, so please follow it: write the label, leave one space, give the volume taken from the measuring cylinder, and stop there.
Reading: 900 mL
